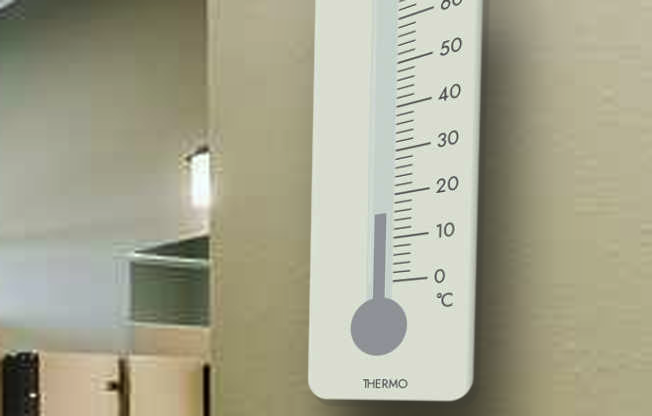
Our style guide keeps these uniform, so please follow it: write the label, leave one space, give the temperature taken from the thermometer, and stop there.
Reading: 16 °C
